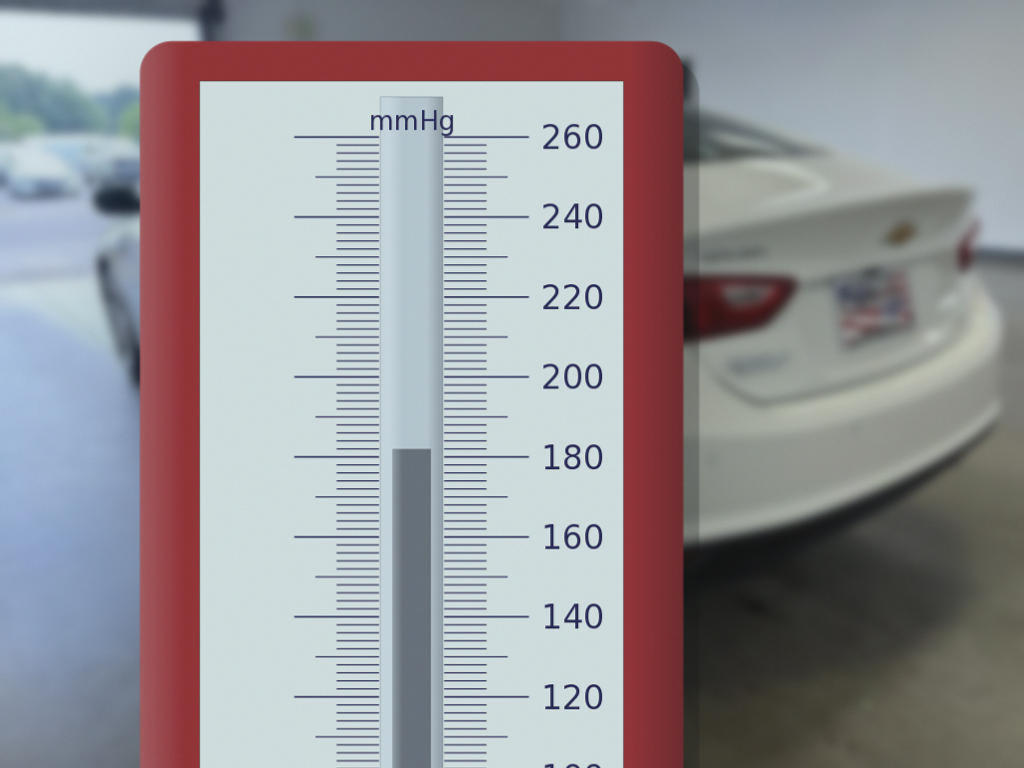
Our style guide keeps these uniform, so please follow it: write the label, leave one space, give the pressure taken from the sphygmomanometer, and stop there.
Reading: 182 mmHg
